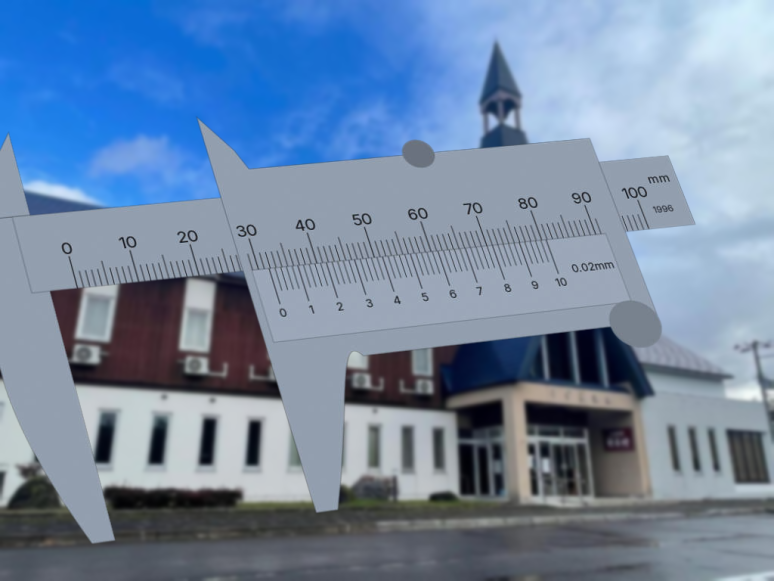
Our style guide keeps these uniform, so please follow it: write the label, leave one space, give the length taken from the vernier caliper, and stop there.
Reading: 31.8 mm
